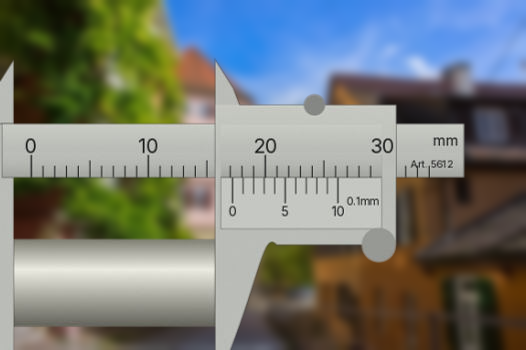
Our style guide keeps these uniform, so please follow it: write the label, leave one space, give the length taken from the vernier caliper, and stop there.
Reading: 17.2 mm
